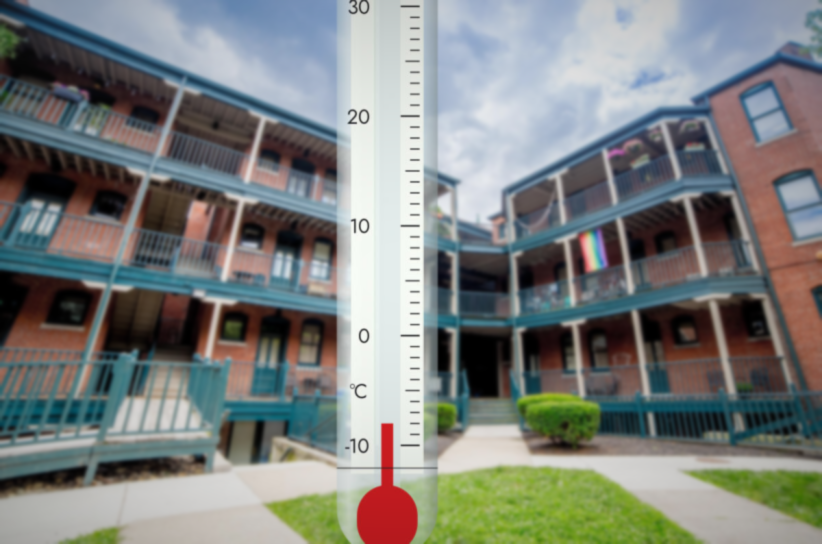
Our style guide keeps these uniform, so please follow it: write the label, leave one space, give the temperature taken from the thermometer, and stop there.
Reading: -8 °C
